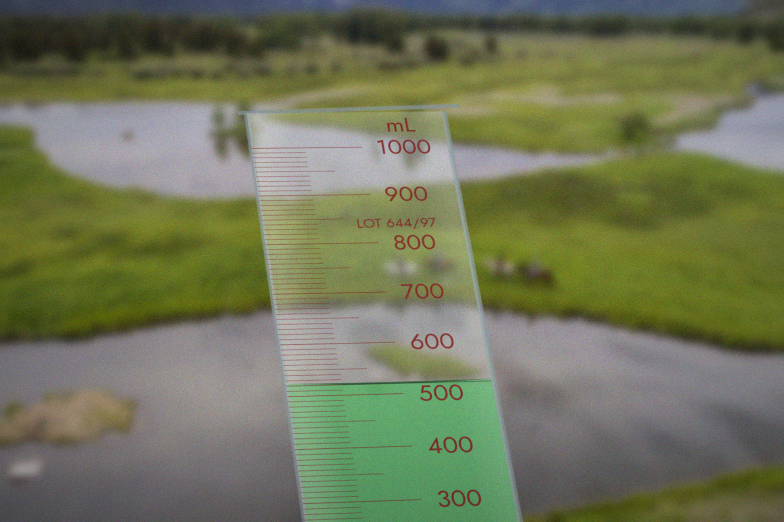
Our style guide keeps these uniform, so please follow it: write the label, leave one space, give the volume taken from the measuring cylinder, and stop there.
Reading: 520 mL
